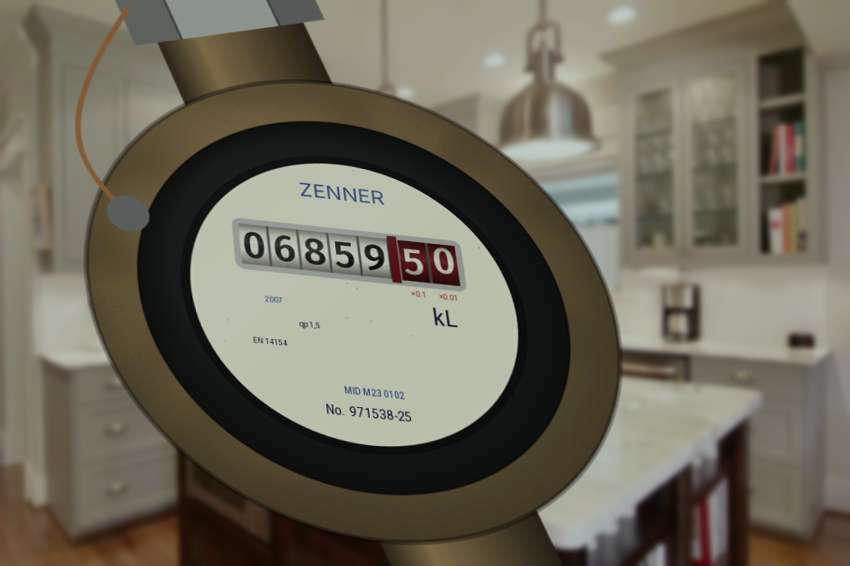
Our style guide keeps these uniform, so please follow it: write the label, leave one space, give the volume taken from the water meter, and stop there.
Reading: 6859.50 kL
